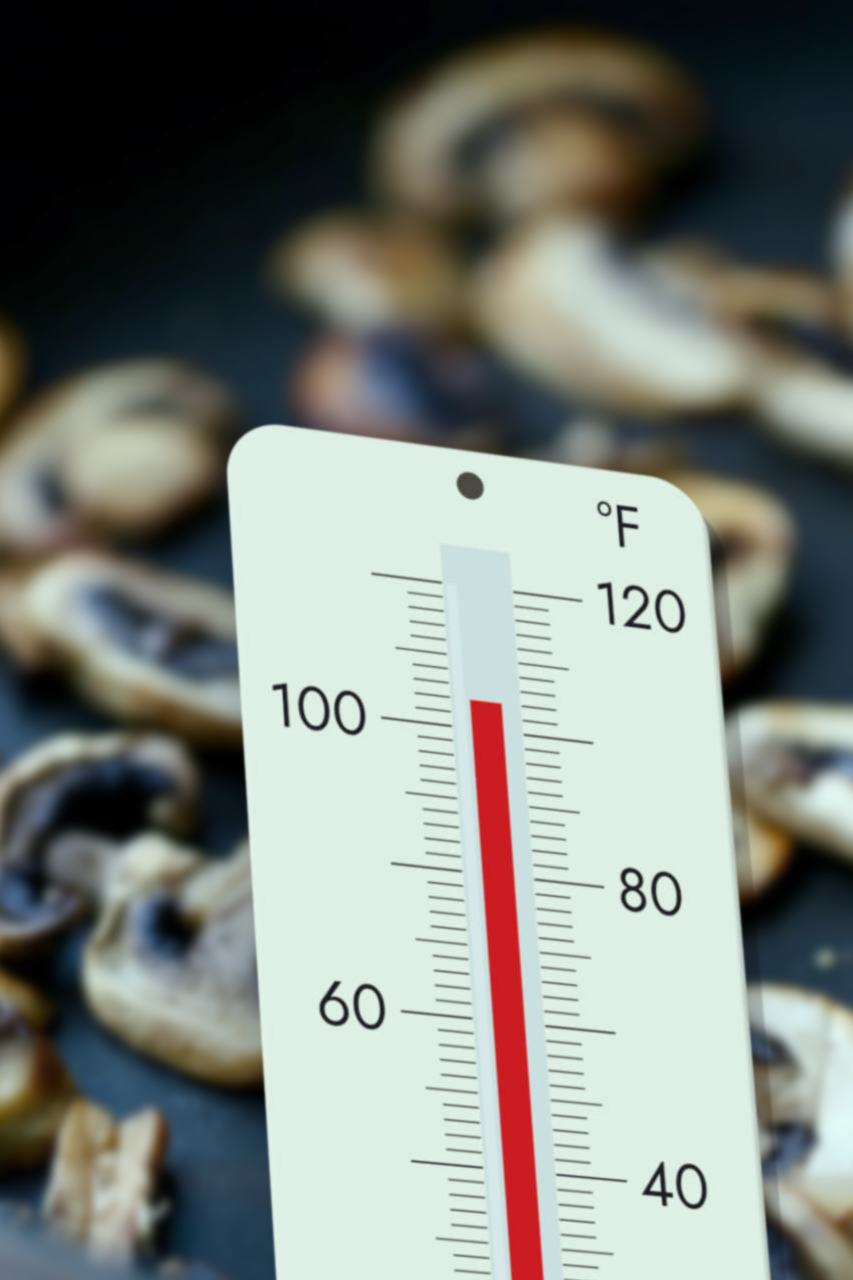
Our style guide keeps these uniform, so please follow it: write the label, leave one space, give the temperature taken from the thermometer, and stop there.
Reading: 104 °F
